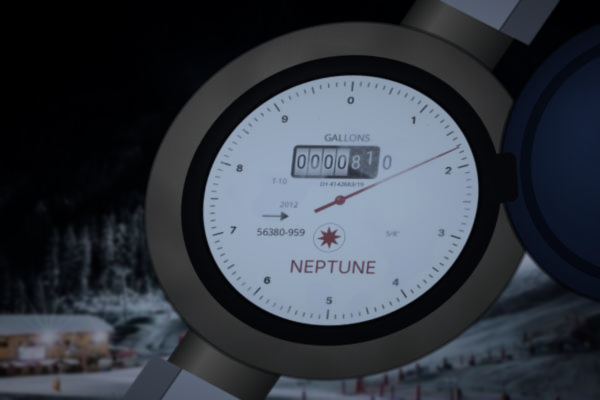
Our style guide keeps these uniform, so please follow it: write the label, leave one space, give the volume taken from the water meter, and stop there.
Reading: 811.7 gal
